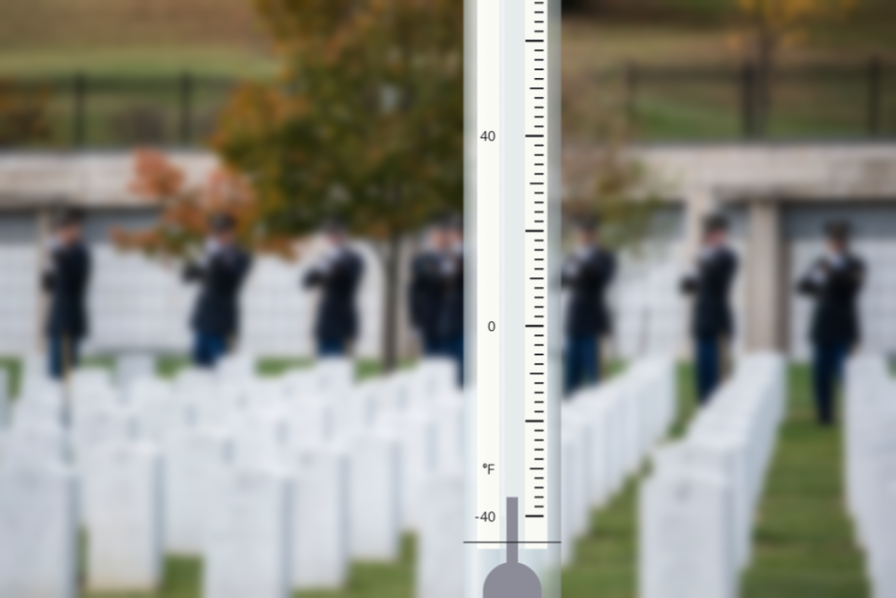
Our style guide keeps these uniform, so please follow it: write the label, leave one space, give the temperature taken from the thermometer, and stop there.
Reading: -36 °F
